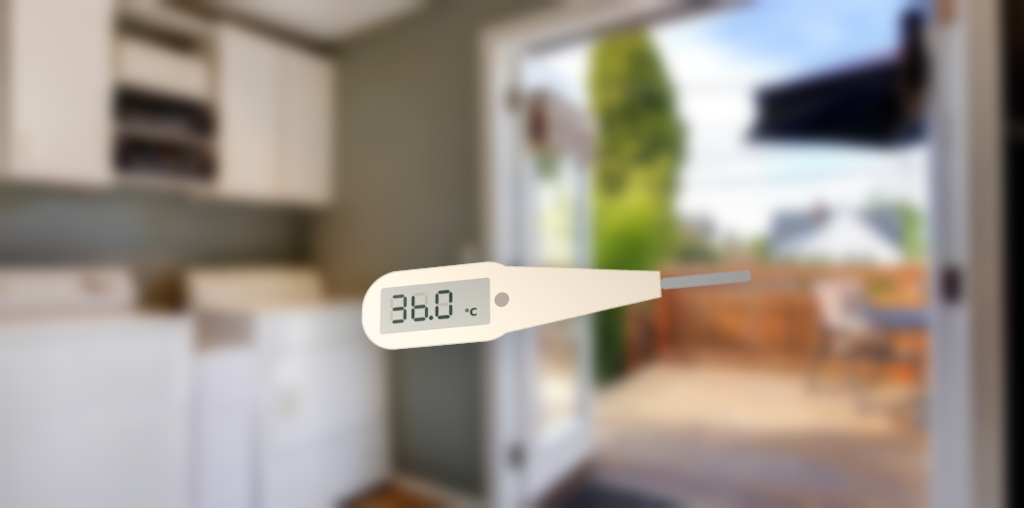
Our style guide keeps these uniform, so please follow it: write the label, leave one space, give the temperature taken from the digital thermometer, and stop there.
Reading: 36.0 °C
